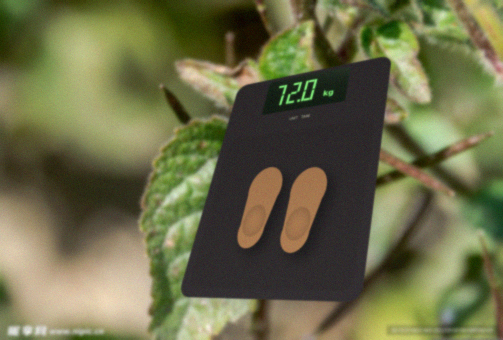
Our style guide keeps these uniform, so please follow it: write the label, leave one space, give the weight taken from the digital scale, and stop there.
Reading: 72.0 kg
